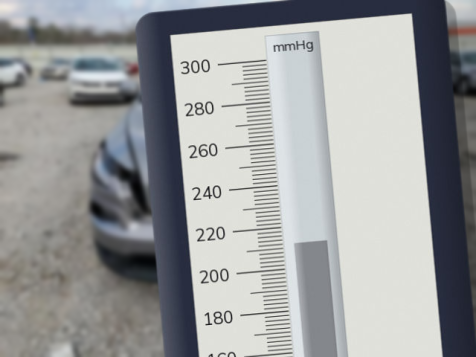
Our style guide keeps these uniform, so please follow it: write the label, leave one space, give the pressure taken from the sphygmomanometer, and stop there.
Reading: 212 mmHg
